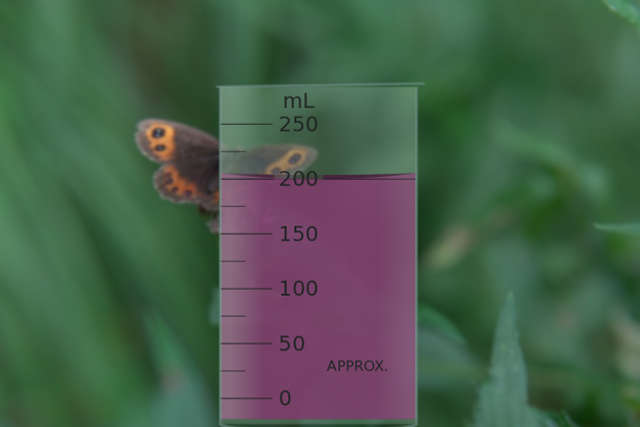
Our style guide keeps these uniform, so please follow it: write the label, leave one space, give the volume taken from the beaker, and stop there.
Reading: 200 mL
